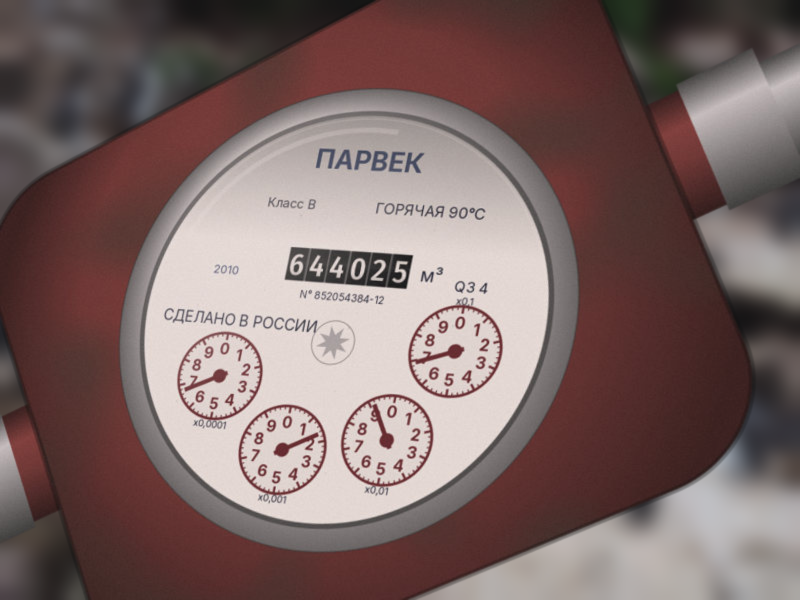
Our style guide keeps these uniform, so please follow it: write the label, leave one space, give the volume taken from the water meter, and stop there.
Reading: 644025.6916 m³
